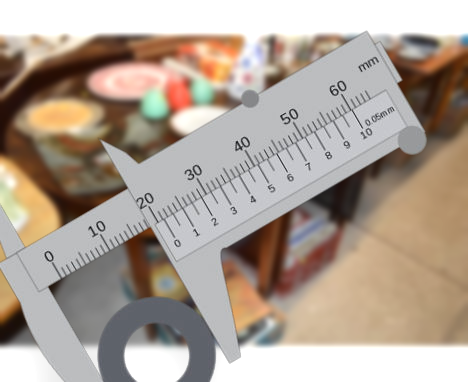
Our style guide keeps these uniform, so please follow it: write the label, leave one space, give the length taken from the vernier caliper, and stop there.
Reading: 21.2 mm
